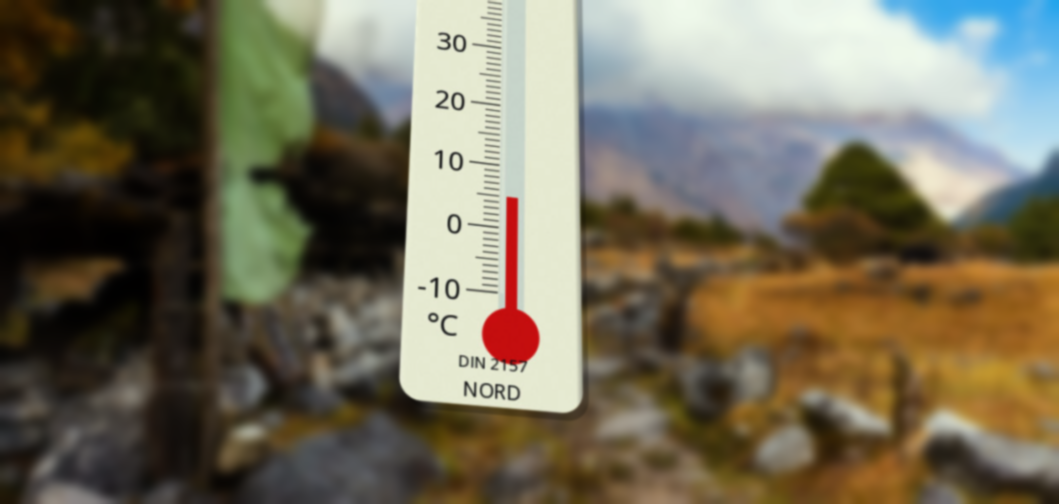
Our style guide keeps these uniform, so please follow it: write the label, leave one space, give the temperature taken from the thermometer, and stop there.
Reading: 5 °C
